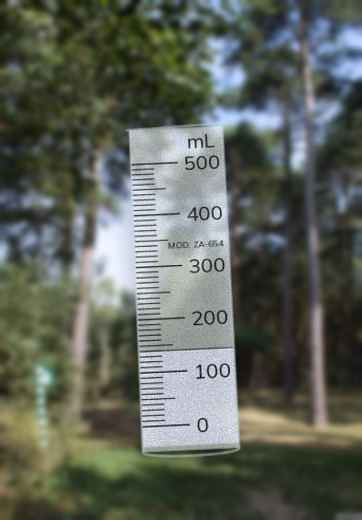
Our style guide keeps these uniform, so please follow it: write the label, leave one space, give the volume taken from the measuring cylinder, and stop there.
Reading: 140 mL
